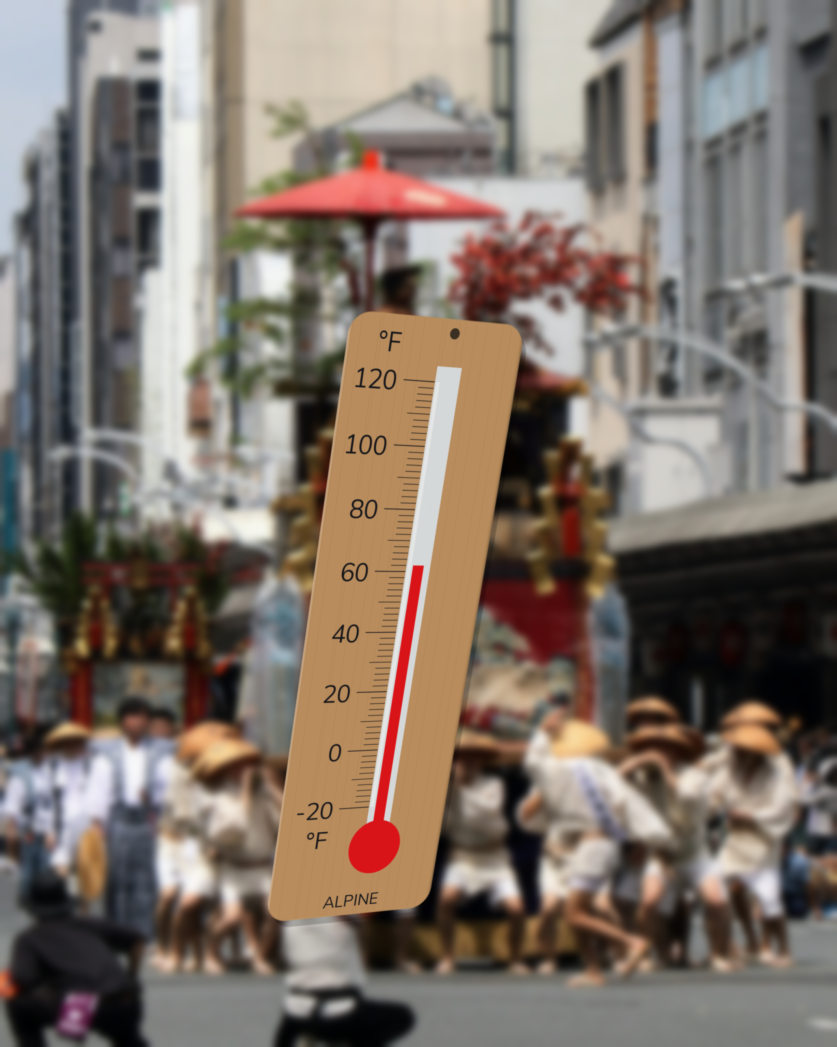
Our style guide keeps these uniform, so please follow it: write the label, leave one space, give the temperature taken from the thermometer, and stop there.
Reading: 62 °F
